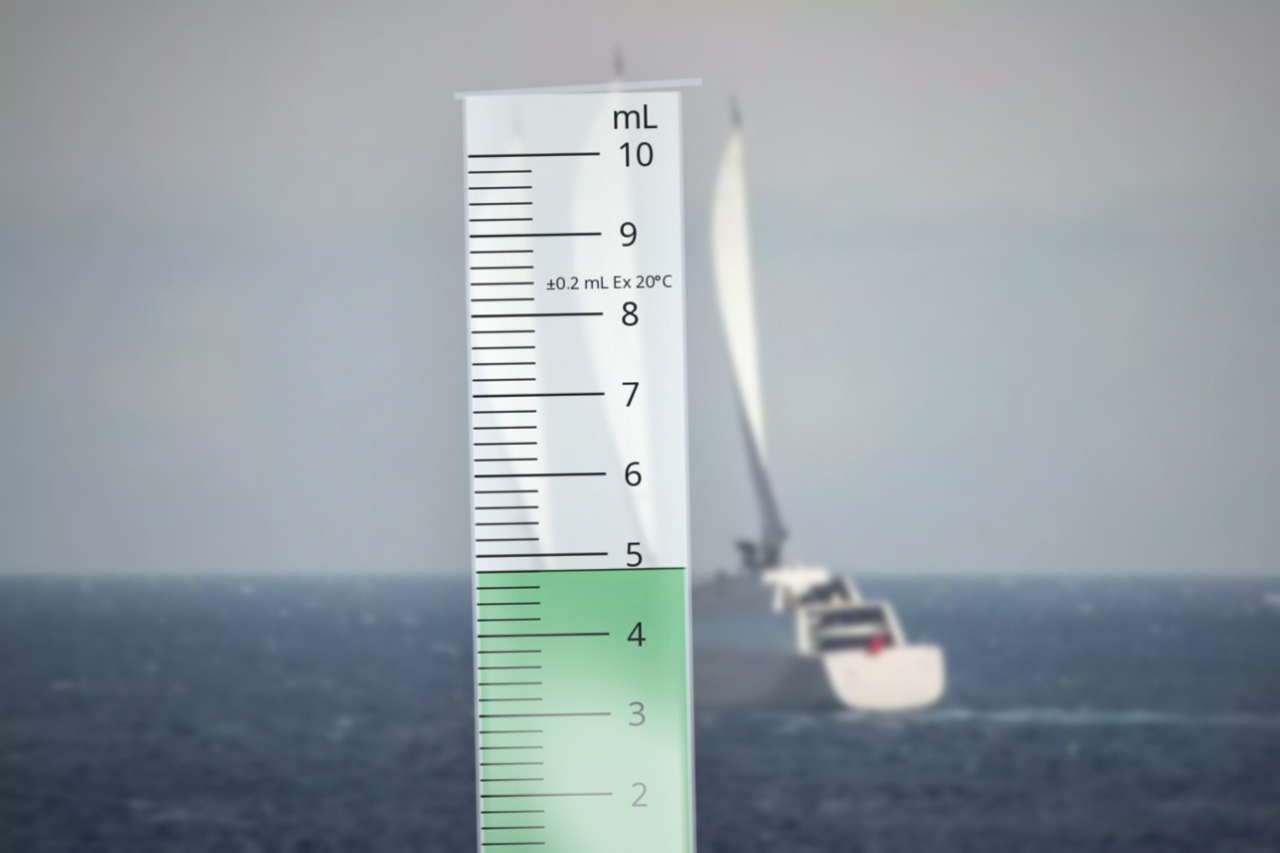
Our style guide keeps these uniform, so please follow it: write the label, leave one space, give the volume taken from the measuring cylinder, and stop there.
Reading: 4.8 mL
